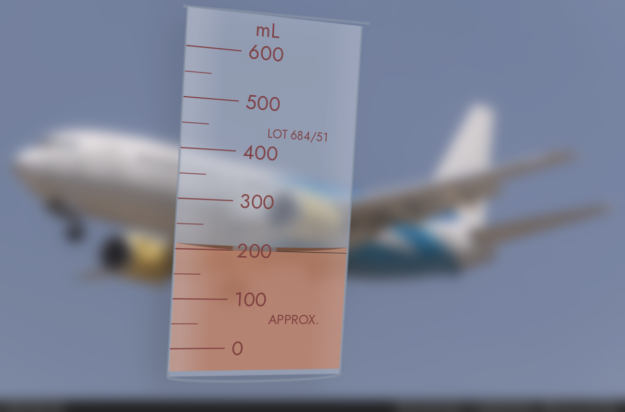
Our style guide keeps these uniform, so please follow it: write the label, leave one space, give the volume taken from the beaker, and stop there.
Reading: 200 mL
